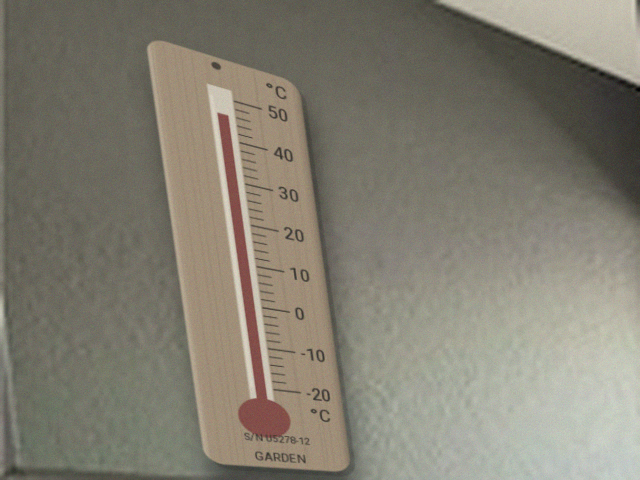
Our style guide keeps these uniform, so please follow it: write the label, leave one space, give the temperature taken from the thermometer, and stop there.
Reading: 46 °C
